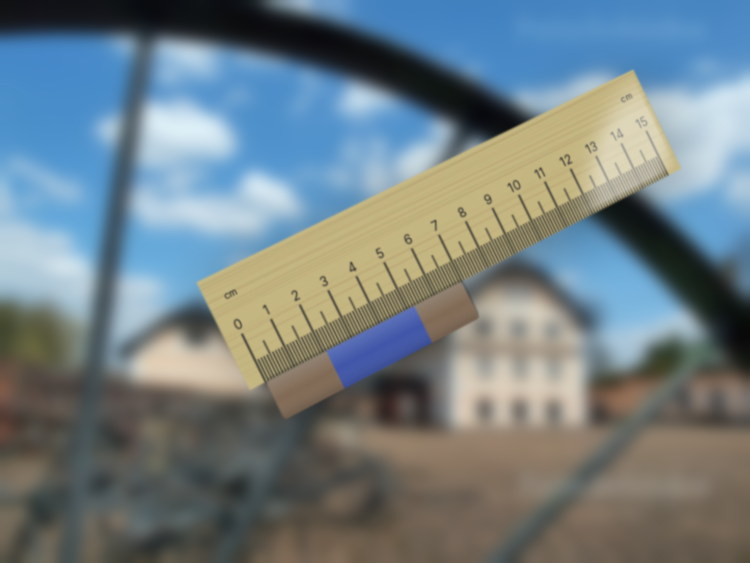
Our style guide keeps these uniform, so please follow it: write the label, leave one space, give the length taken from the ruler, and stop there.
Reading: 7 cm
